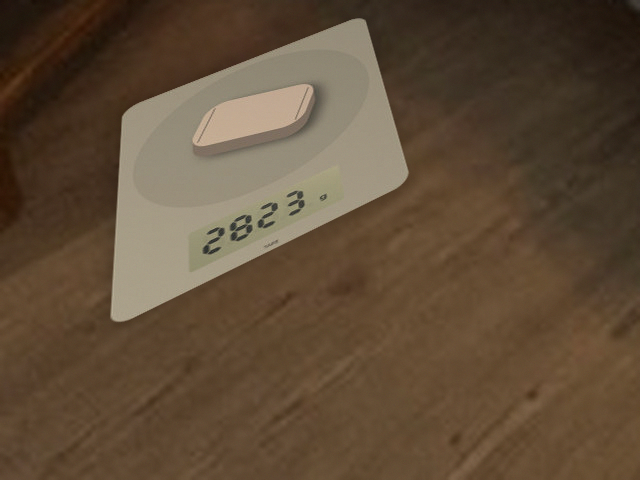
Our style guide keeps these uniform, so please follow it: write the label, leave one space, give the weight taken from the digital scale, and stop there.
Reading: 2823 g
